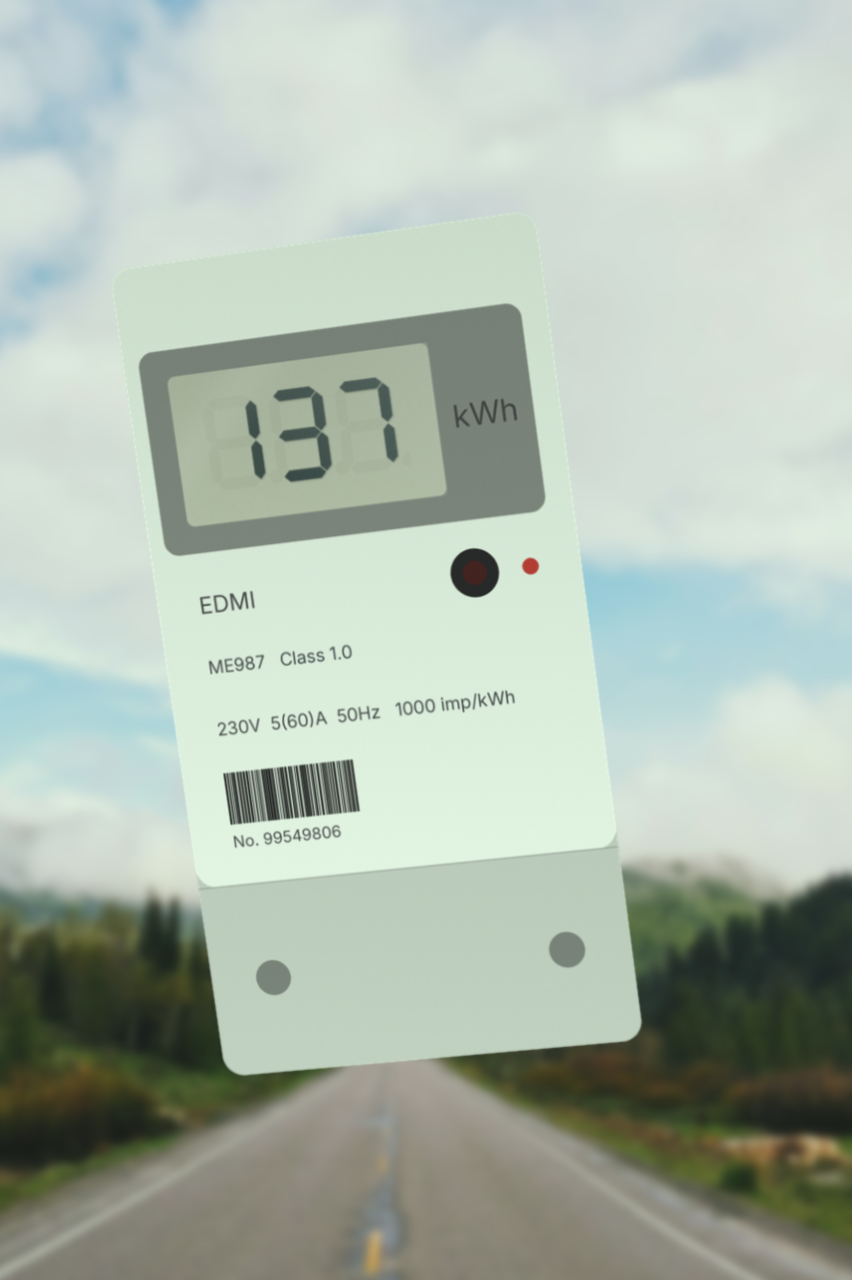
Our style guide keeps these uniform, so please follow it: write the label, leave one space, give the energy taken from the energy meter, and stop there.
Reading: 137 kWh
